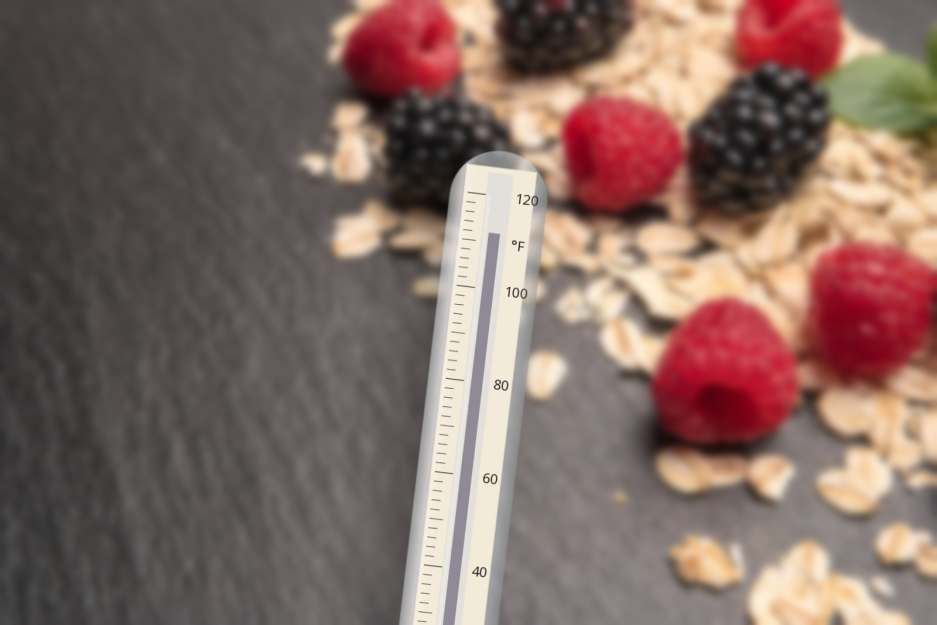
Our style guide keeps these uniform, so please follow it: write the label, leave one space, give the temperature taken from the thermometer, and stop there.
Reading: 112 °F
